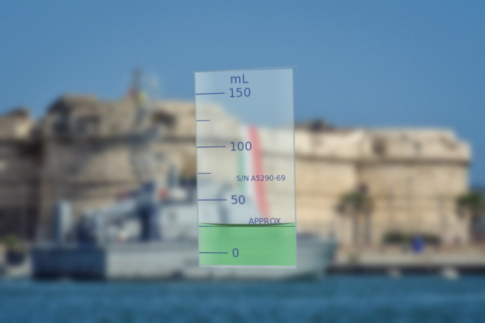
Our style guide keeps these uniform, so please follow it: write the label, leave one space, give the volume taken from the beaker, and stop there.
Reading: 25 mL
